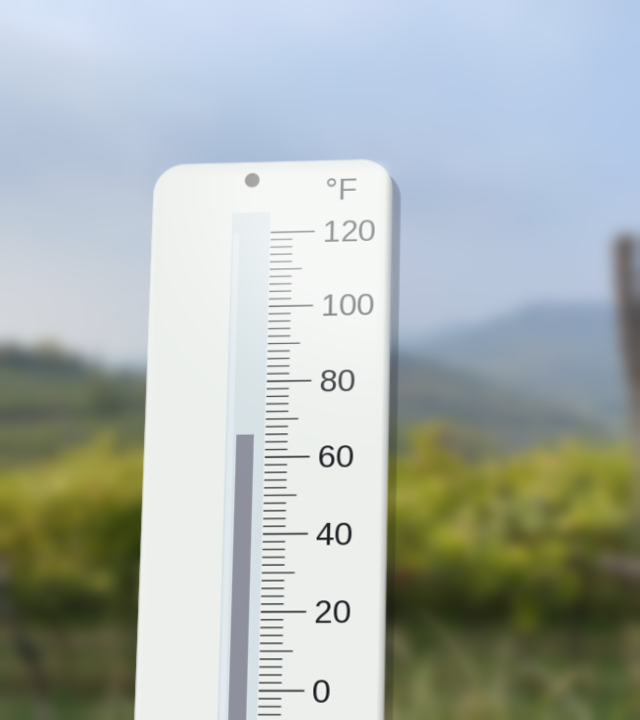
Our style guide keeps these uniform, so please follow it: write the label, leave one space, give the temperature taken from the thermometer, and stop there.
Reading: 66 °F
